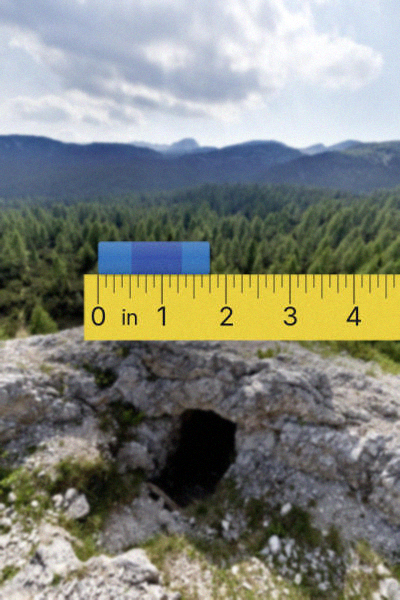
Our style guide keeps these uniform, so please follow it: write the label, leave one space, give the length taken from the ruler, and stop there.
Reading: 1.75 in
